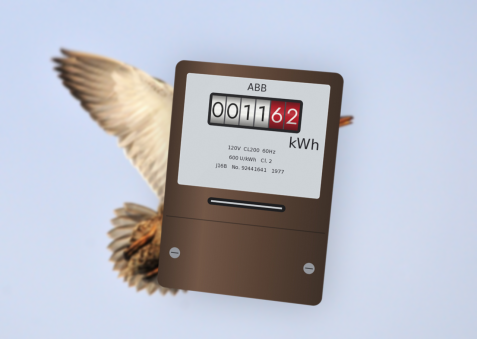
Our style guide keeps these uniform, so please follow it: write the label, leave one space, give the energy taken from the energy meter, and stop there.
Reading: 11.62 kWh
